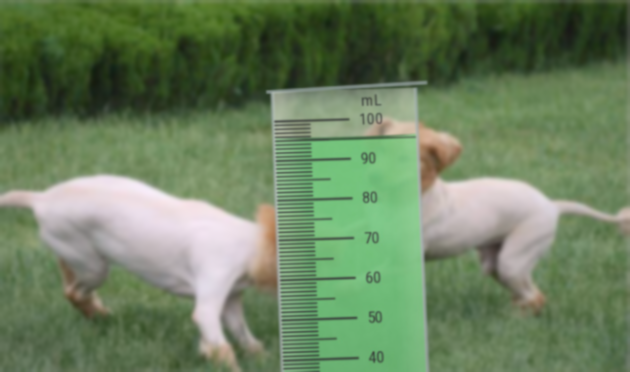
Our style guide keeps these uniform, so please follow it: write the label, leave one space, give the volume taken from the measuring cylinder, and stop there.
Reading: 95 mL
